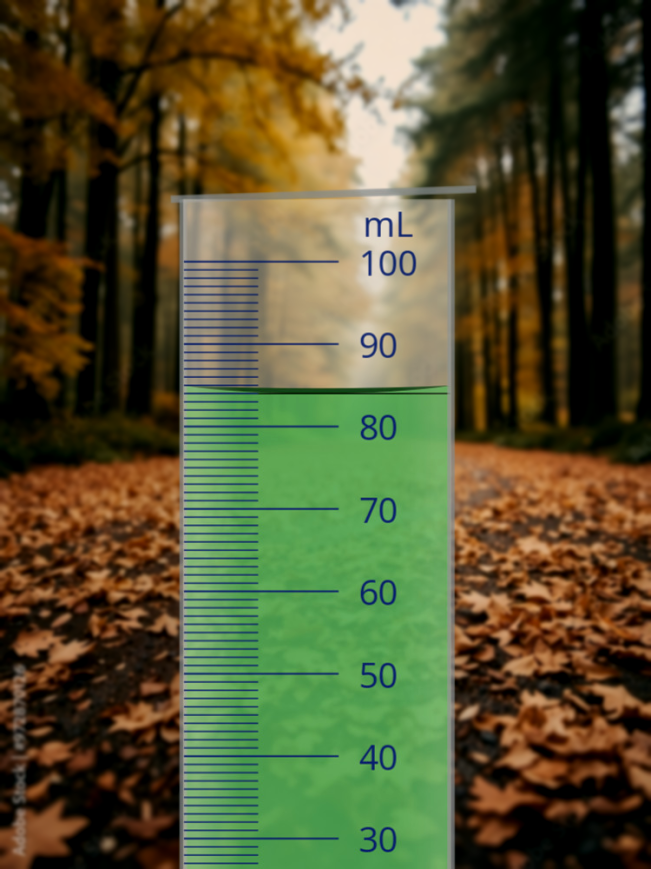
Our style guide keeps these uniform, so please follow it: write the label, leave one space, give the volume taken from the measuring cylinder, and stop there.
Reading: 84 mL
